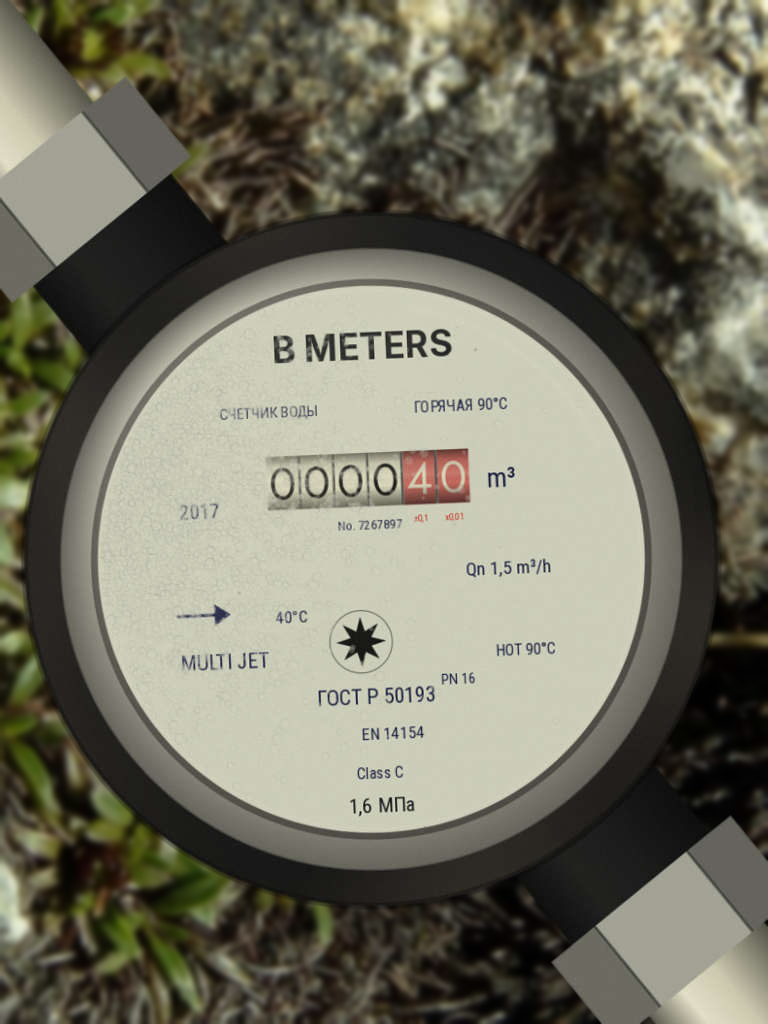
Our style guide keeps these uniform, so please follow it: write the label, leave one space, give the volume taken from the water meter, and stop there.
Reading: 0.40 m³
